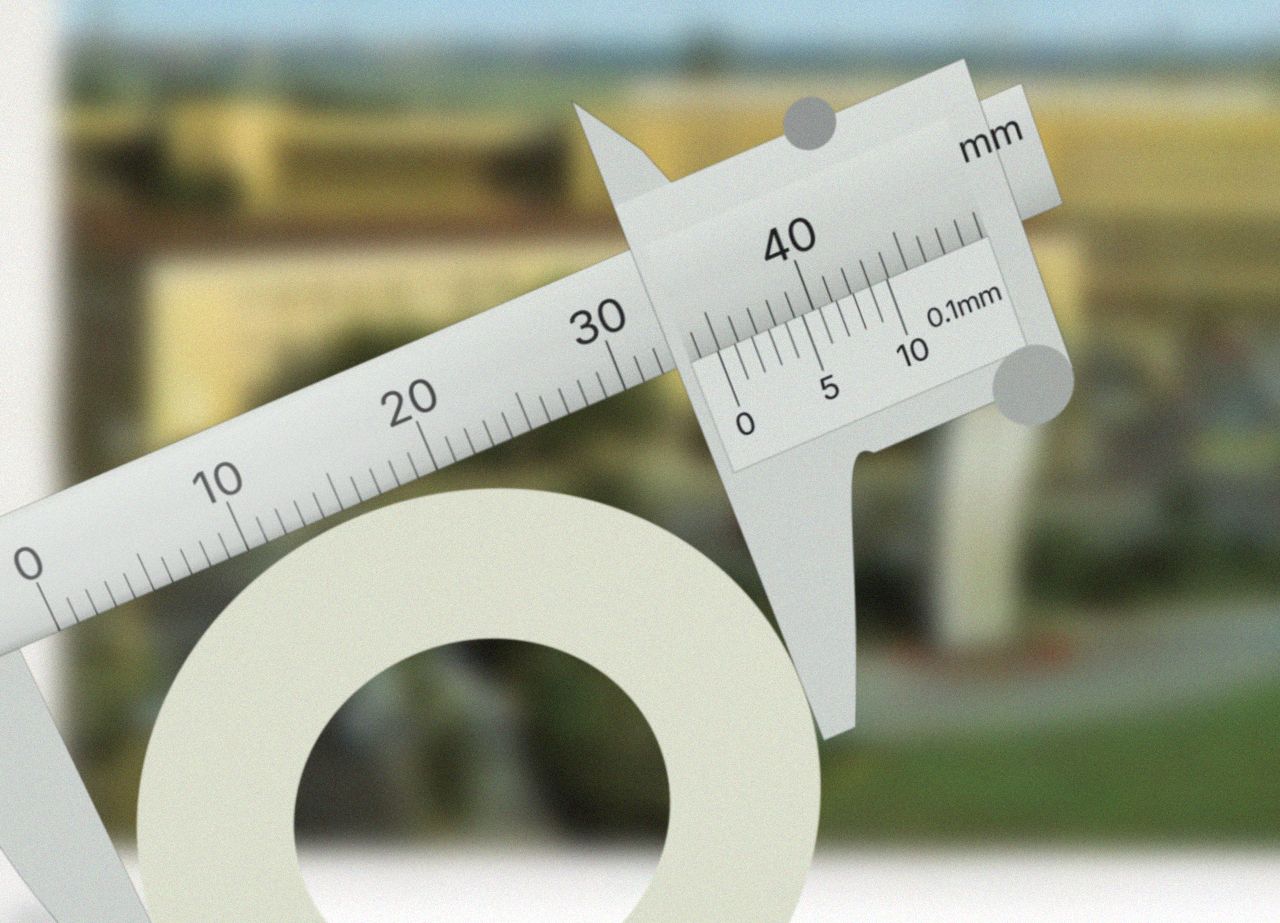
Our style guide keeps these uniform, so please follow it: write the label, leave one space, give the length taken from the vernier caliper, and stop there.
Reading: 34.9 mm
